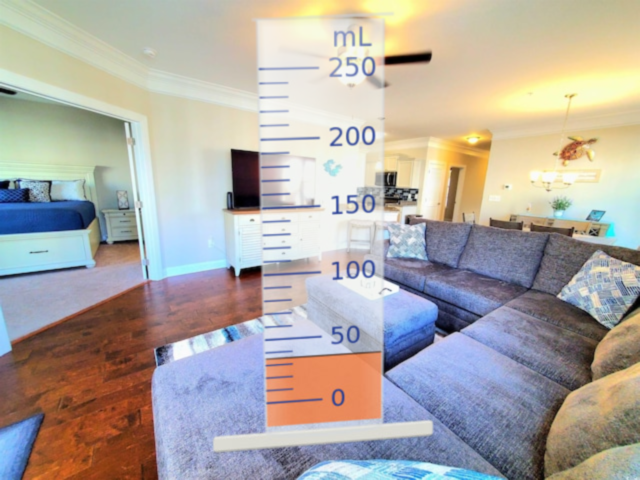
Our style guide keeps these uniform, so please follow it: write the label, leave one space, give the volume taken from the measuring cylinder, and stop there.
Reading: 35 mL
